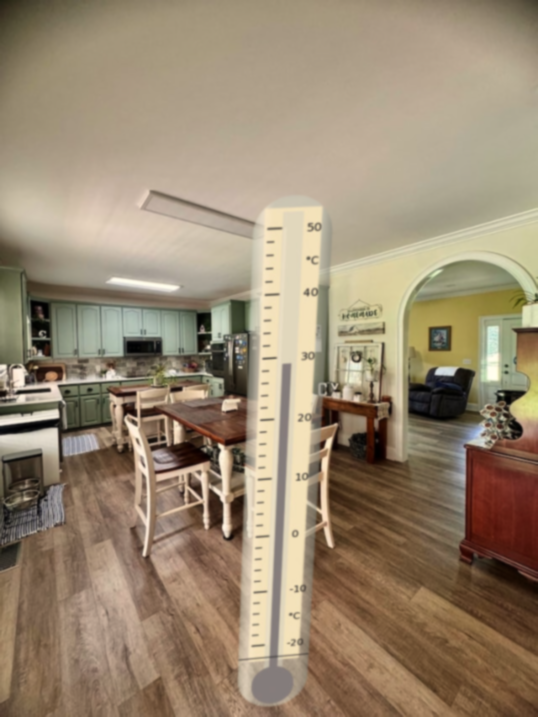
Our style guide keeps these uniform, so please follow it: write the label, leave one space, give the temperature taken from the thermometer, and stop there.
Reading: 29 °C
